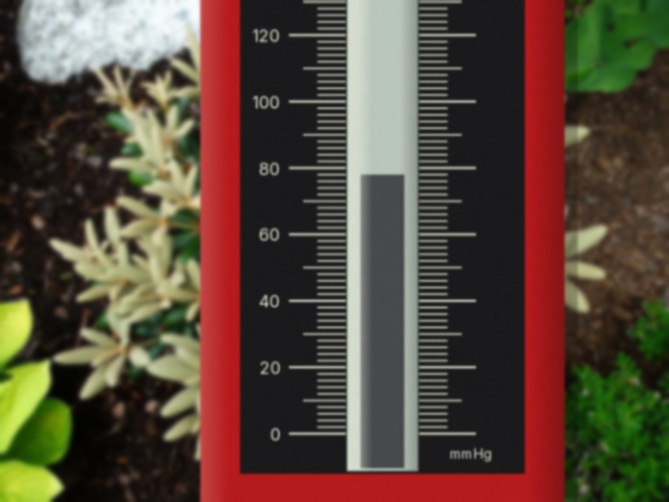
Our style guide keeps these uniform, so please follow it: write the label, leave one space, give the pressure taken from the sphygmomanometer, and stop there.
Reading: 78 mmHg
